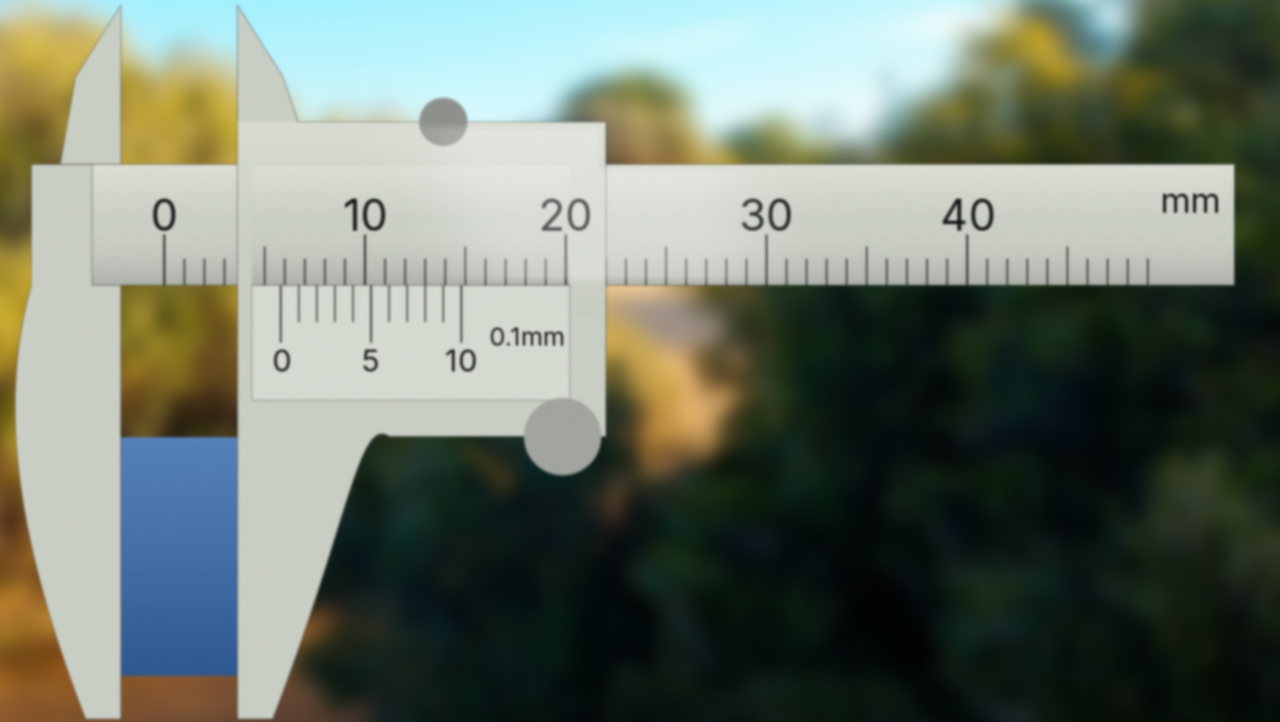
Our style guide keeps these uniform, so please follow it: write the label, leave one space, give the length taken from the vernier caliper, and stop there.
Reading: 5.8 mm
